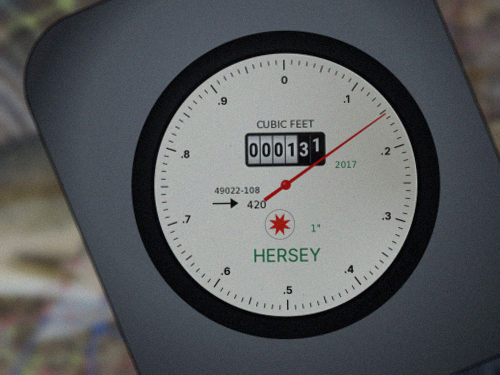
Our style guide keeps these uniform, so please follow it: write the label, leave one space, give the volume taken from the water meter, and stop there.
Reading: 131.15 ft³
